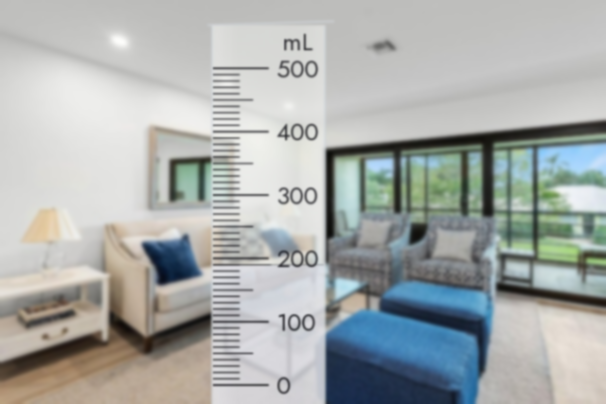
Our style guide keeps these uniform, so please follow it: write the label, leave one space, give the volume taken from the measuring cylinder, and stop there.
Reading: 190 mL
